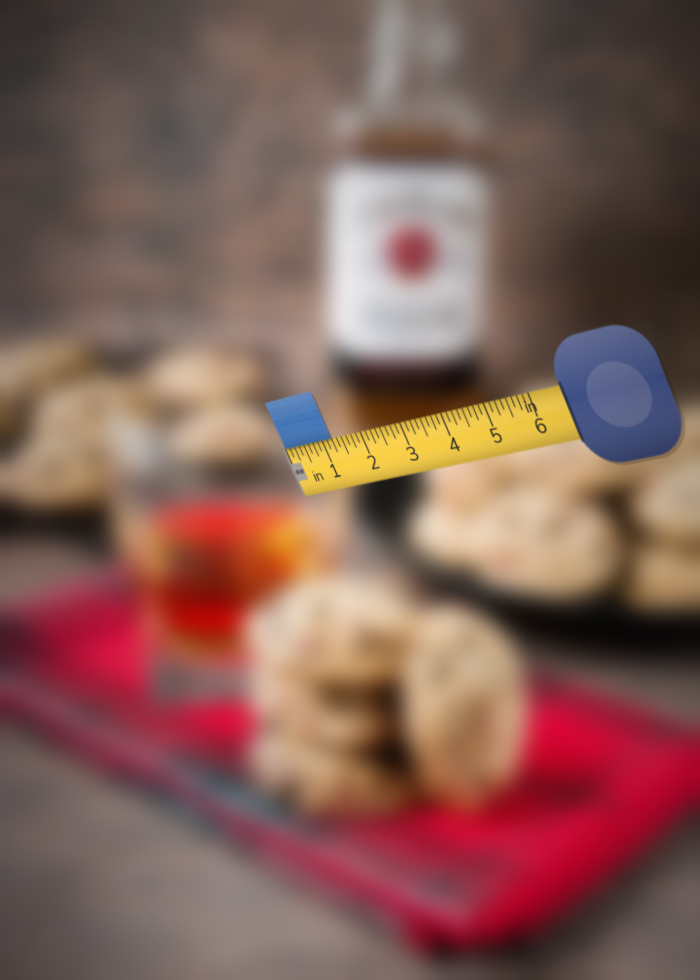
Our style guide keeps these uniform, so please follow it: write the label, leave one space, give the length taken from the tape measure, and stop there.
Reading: 1.25 in
